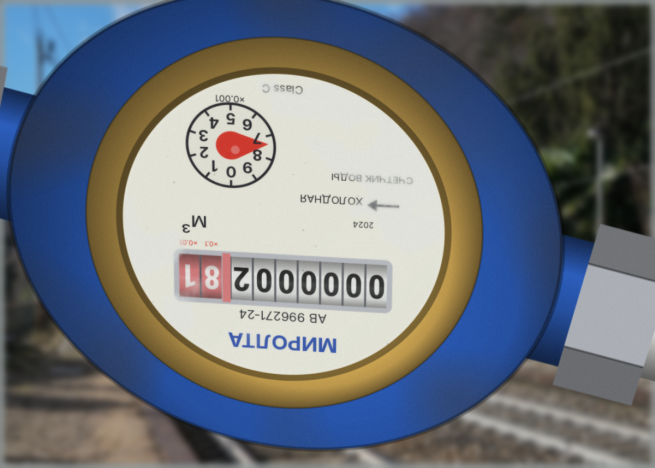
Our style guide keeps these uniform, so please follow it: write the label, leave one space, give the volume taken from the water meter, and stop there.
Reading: 2.817 m³
